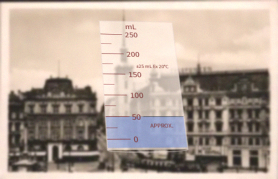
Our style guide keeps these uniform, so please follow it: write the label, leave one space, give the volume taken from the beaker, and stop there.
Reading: 50 mL
